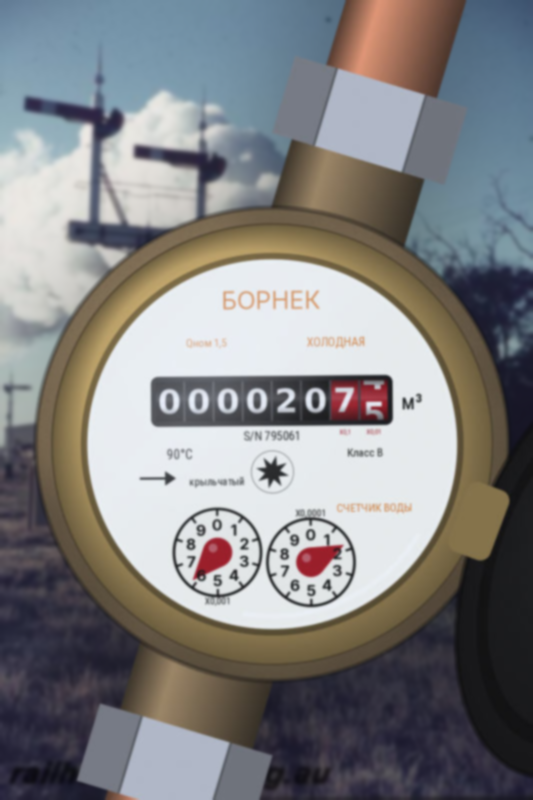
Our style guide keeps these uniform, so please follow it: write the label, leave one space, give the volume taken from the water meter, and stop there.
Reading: 20.7461 m³
